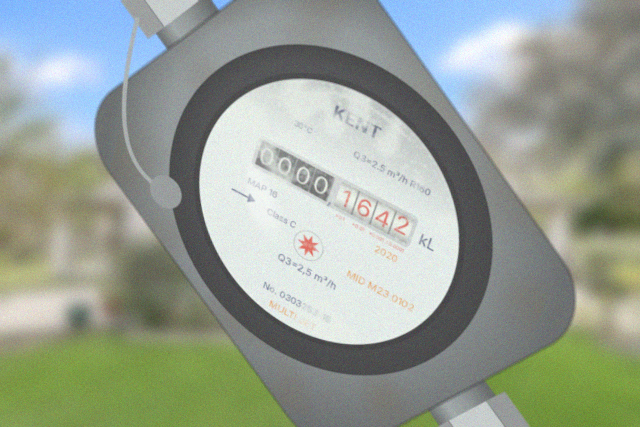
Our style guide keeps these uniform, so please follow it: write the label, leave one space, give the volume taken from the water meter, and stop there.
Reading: 0.1642 kL
